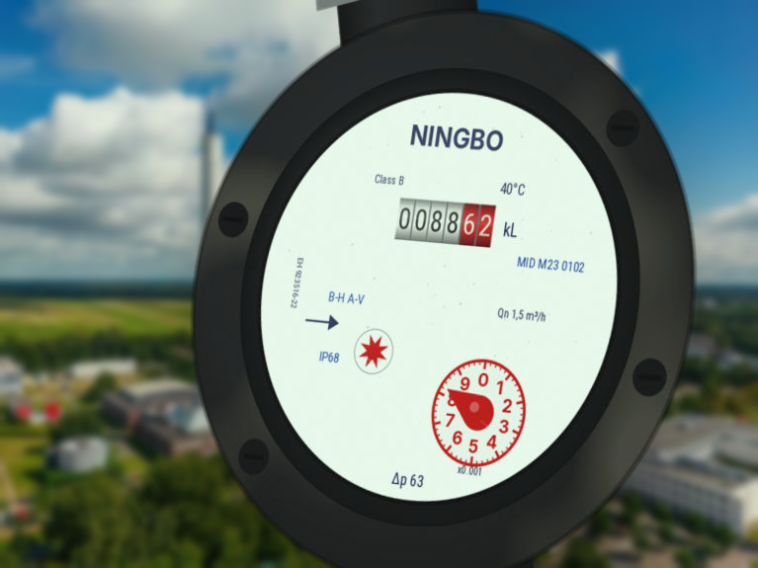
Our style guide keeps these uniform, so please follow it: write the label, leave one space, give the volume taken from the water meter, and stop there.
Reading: 88.628 kL
